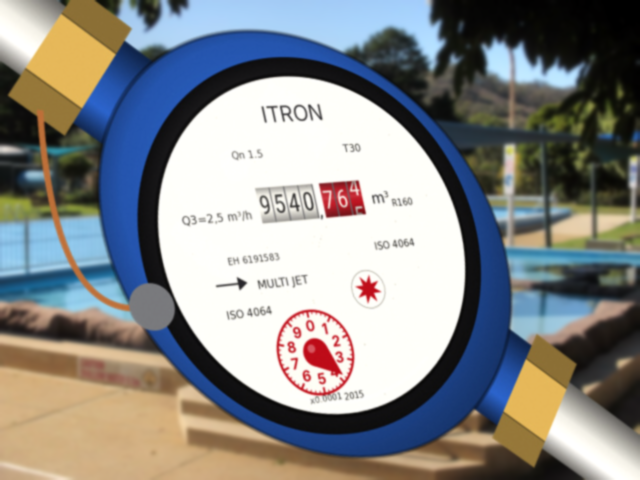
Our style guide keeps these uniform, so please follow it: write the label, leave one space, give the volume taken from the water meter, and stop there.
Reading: 9540.7643 m³
